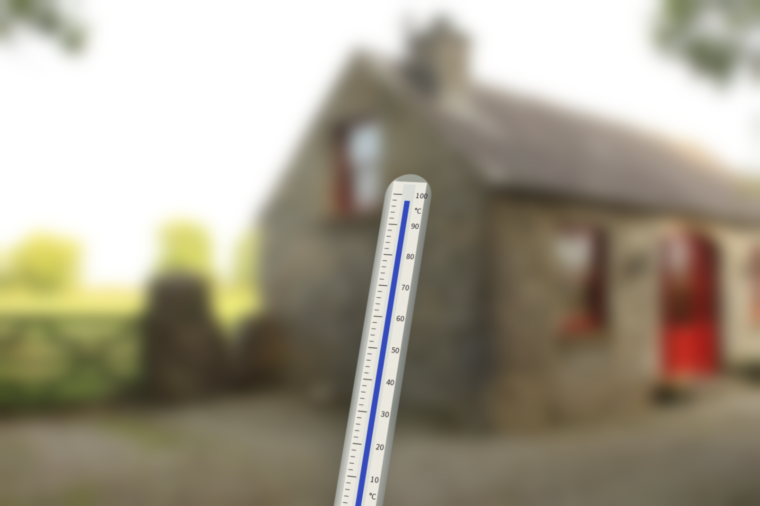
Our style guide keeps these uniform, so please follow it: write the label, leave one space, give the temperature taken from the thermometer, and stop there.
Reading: 98 °C
